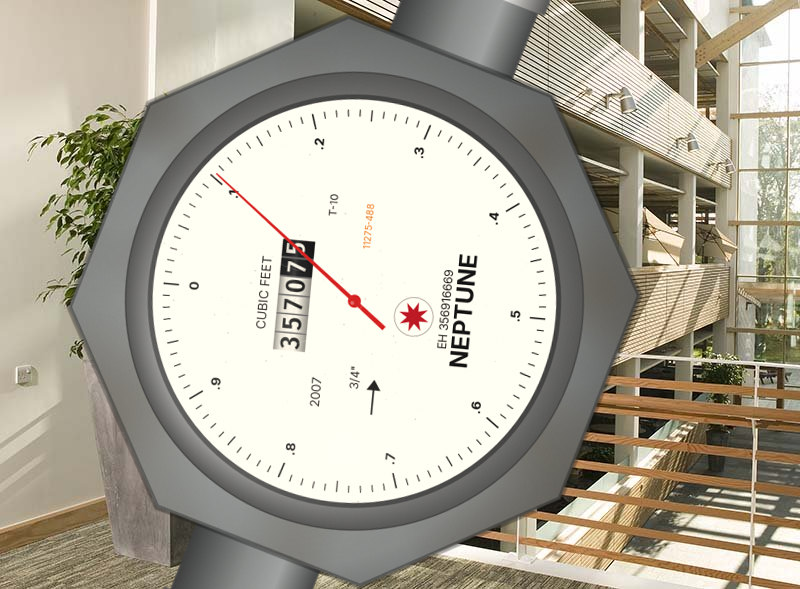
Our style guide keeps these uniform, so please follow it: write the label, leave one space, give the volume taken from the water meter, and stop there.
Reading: 357075.10 ft³
